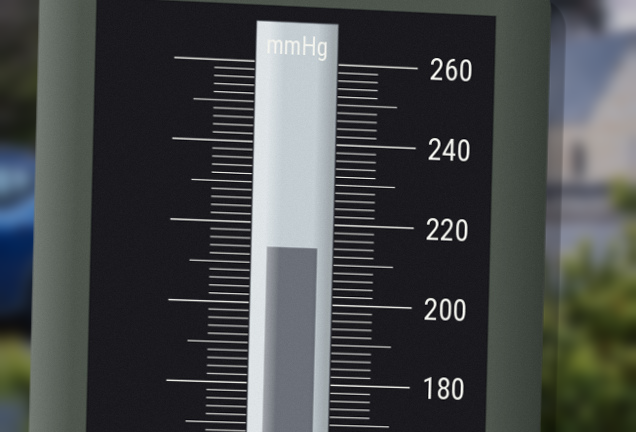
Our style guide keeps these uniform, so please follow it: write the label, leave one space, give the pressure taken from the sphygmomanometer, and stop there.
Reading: 214 mmHg
